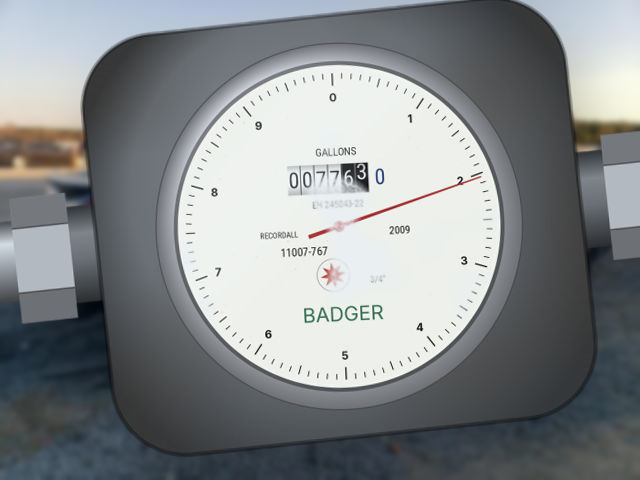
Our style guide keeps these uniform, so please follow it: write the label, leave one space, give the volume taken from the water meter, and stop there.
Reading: 77632.0 gal
